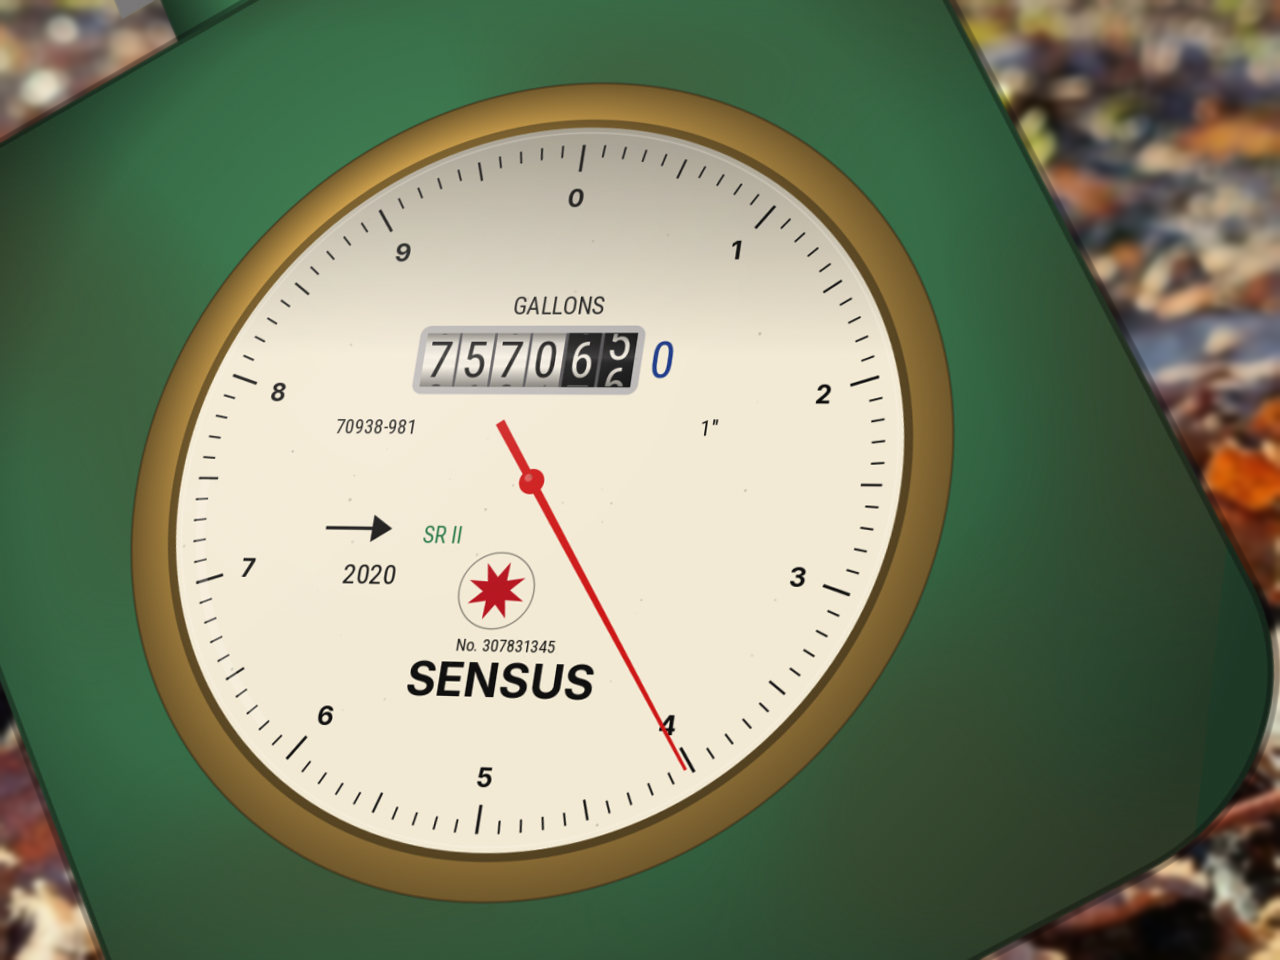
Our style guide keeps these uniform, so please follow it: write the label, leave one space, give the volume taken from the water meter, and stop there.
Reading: 7570654.0 gal
